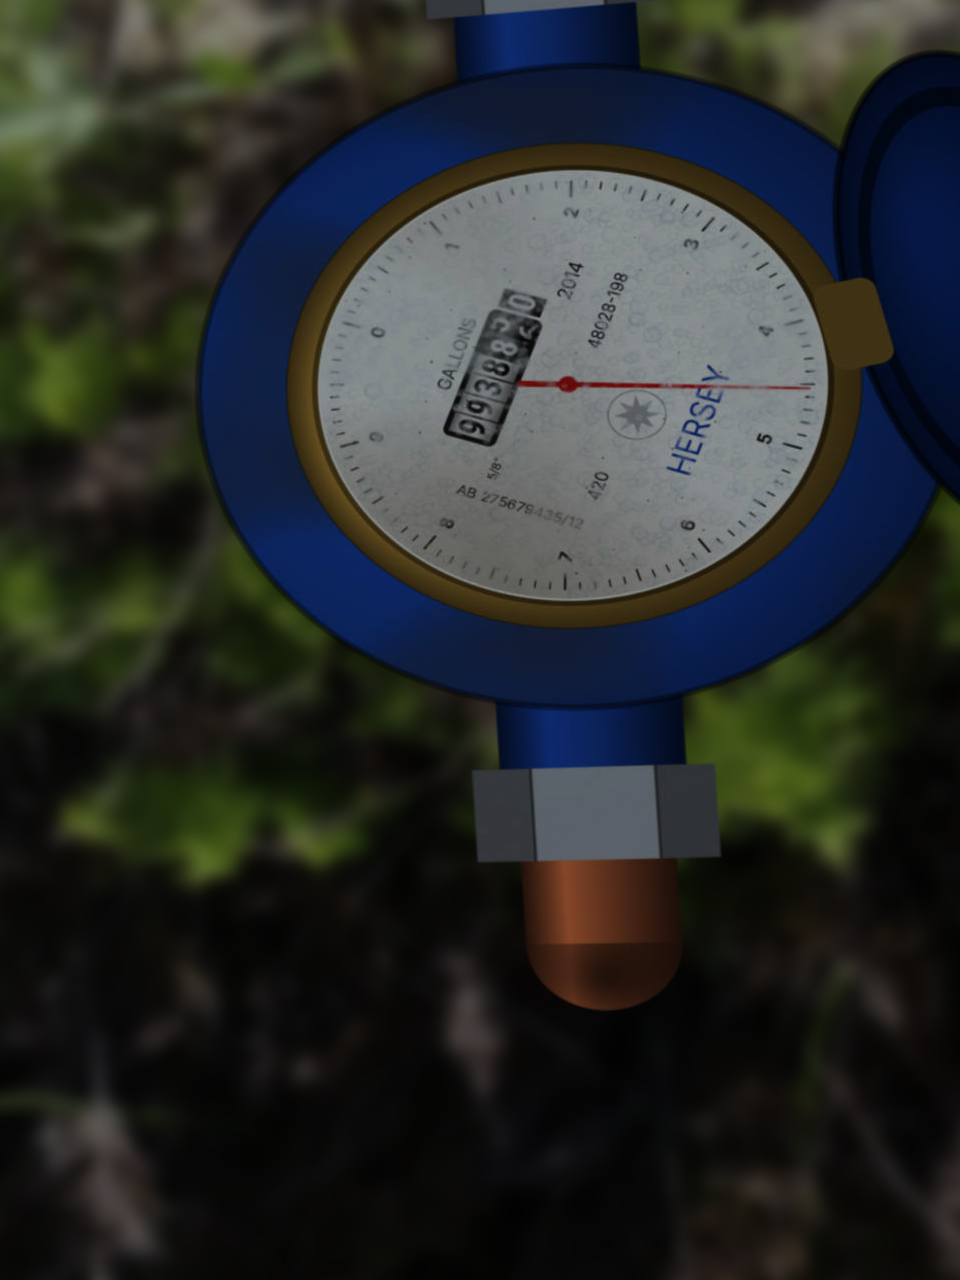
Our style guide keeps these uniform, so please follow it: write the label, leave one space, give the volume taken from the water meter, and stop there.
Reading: 9938854.5 gal
